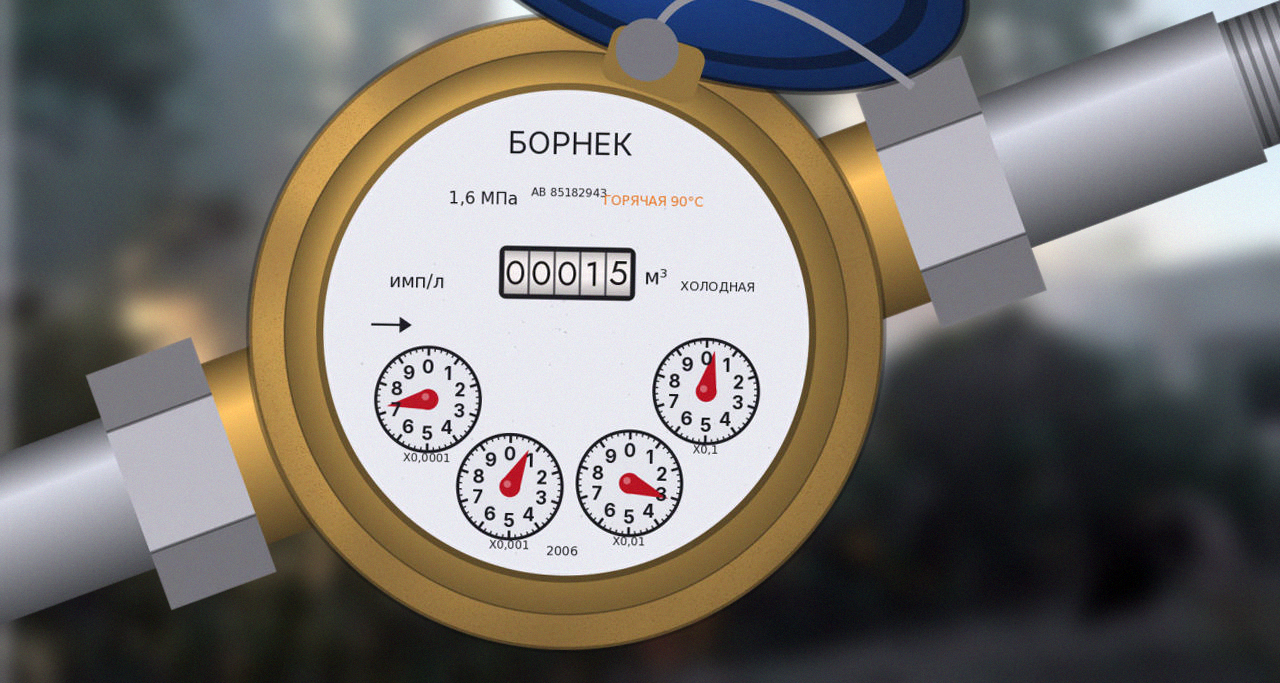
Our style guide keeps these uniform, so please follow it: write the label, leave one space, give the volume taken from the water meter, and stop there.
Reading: 15.0307 m³
